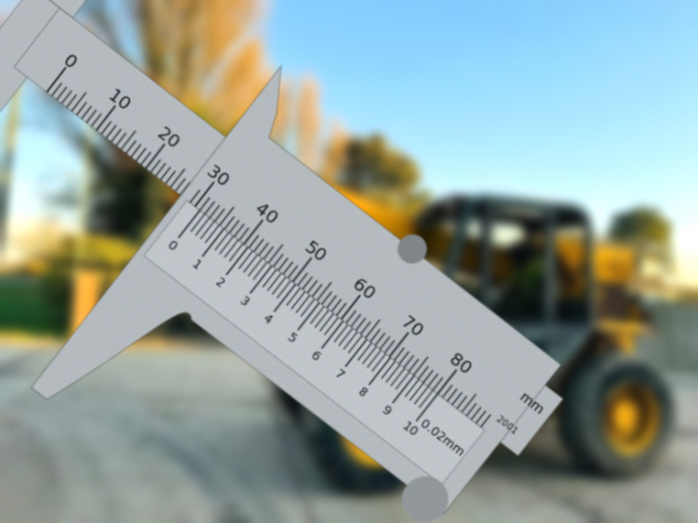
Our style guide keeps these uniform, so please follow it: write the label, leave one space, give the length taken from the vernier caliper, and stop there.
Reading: 31.0 mm
